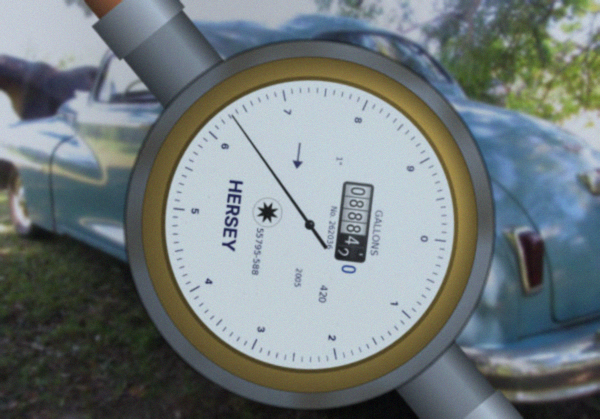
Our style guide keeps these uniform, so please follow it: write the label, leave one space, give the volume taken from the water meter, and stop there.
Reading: 888416.3 gal
